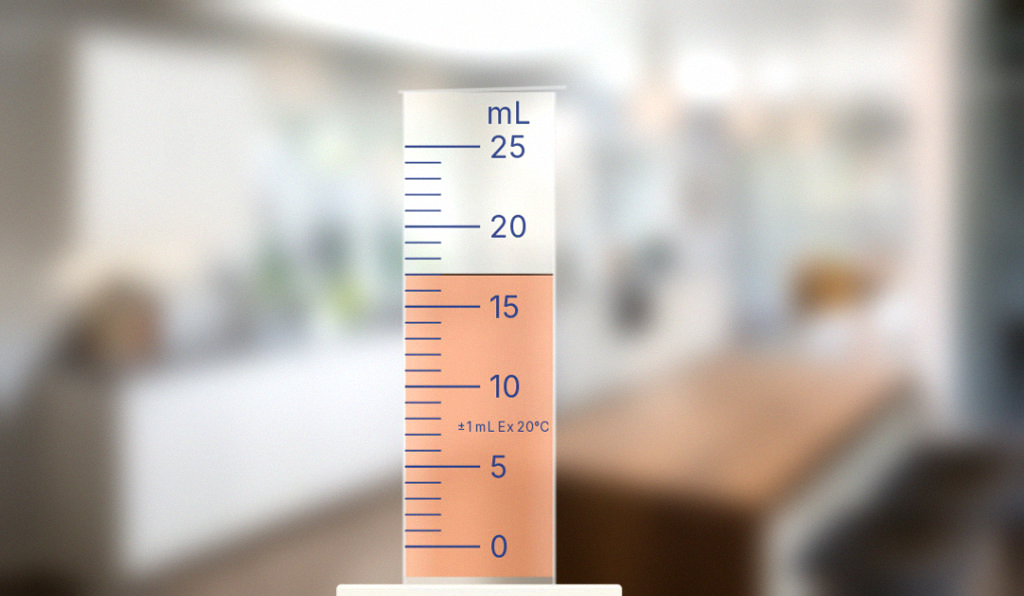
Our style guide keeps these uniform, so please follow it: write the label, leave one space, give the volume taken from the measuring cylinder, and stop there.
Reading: 17 mL
